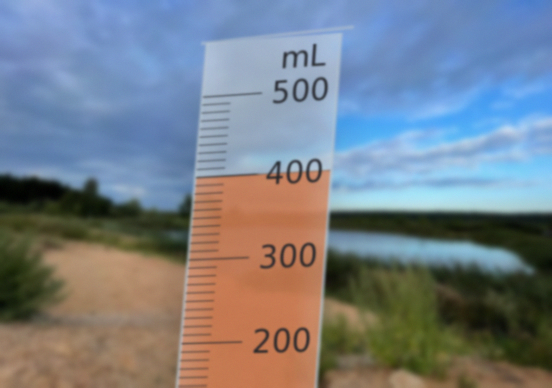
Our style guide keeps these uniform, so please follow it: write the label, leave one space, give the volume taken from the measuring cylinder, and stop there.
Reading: 400 mL
